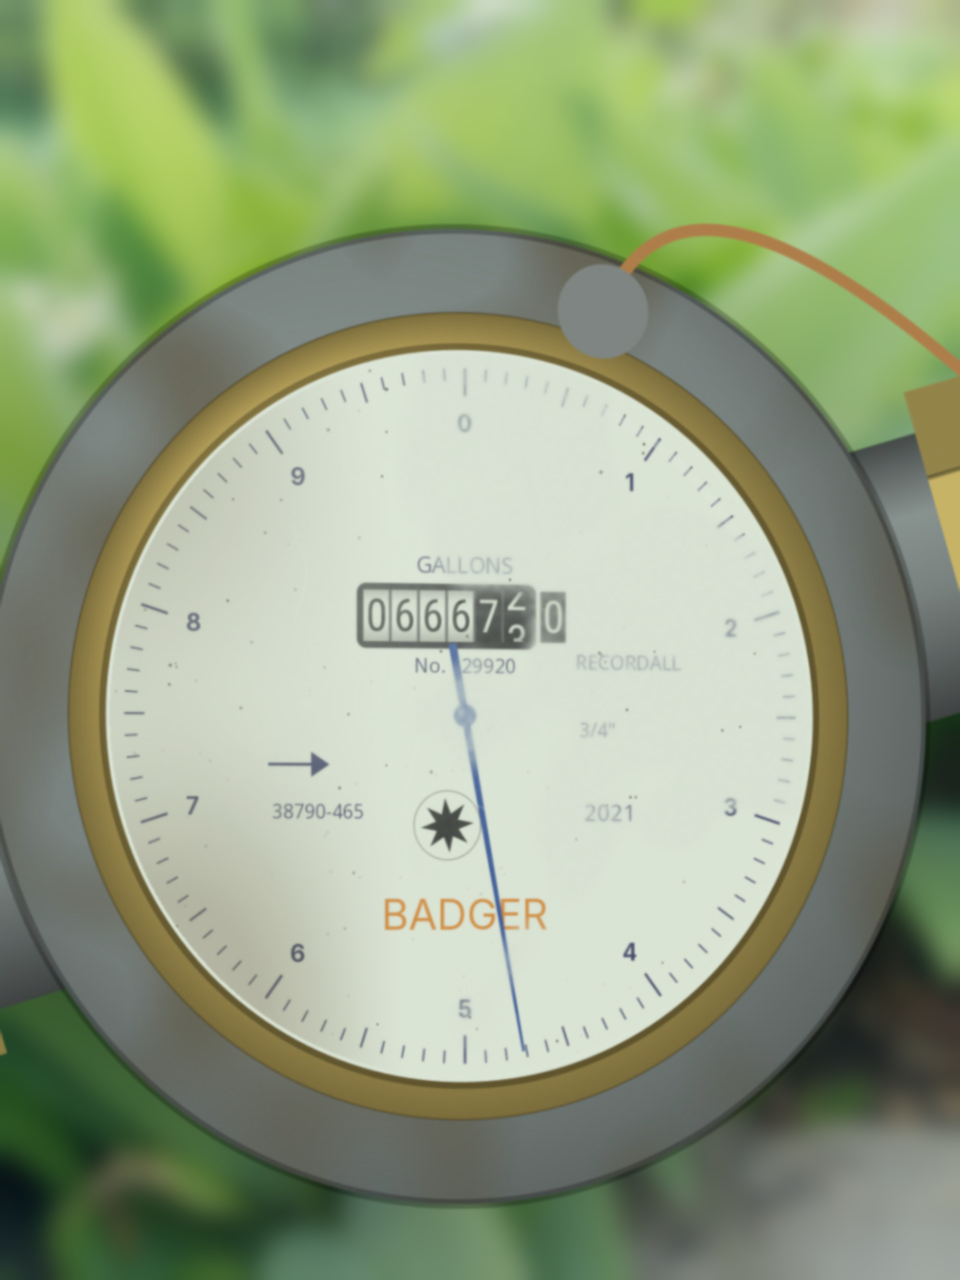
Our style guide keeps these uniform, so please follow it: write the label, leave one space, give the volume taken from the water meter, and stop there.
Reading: 666724.7 gal
